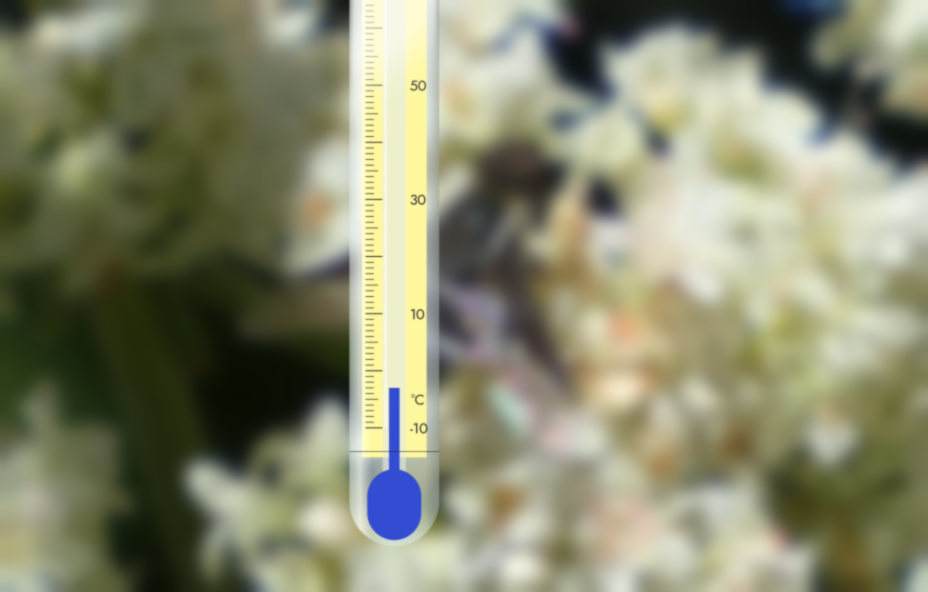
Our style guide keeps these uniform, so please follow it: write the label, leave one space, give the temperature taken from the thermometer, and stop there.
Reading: -3 °C
